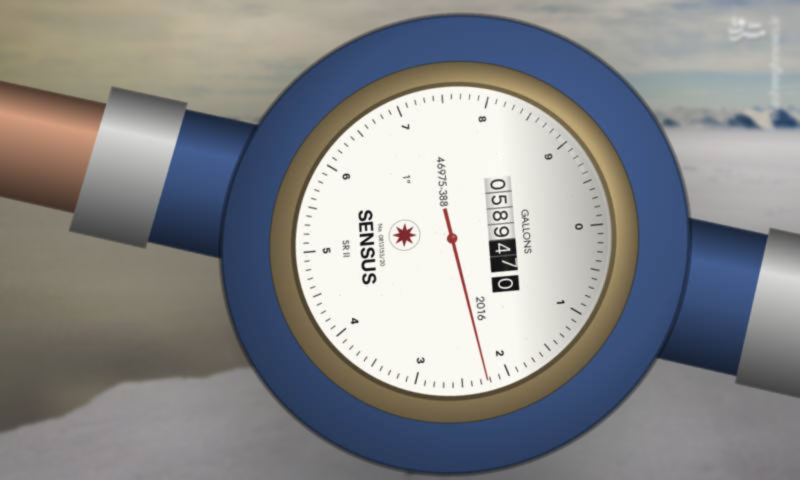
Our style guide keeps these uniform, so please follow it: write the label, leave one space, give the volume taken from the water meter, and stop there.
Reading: 589472.2 gal
